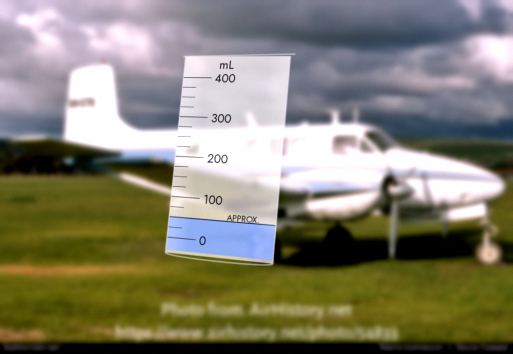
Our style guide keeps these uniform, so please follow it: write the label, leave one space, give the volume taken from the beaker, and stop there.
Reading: 50 mL
